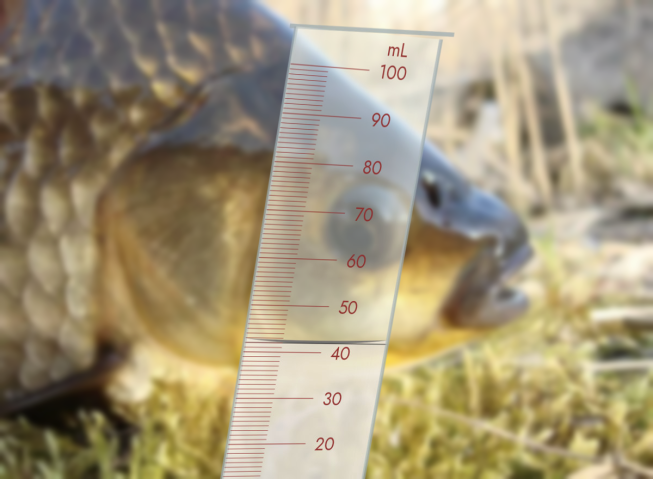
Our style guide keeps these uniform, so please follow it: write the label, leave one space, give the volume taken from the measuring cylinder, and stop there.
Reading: 42 mL
